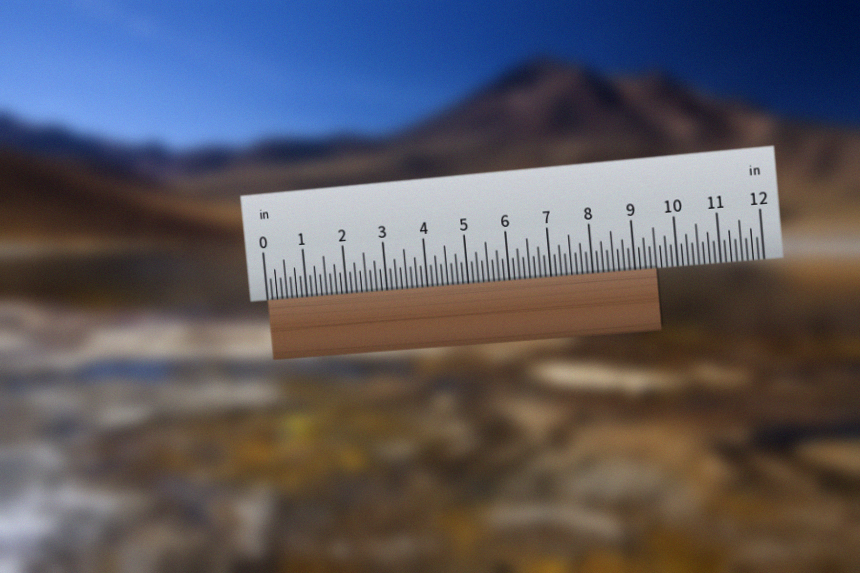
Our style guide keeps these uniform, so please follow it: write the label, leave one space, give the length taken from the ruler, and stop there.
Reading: 9.5 in
